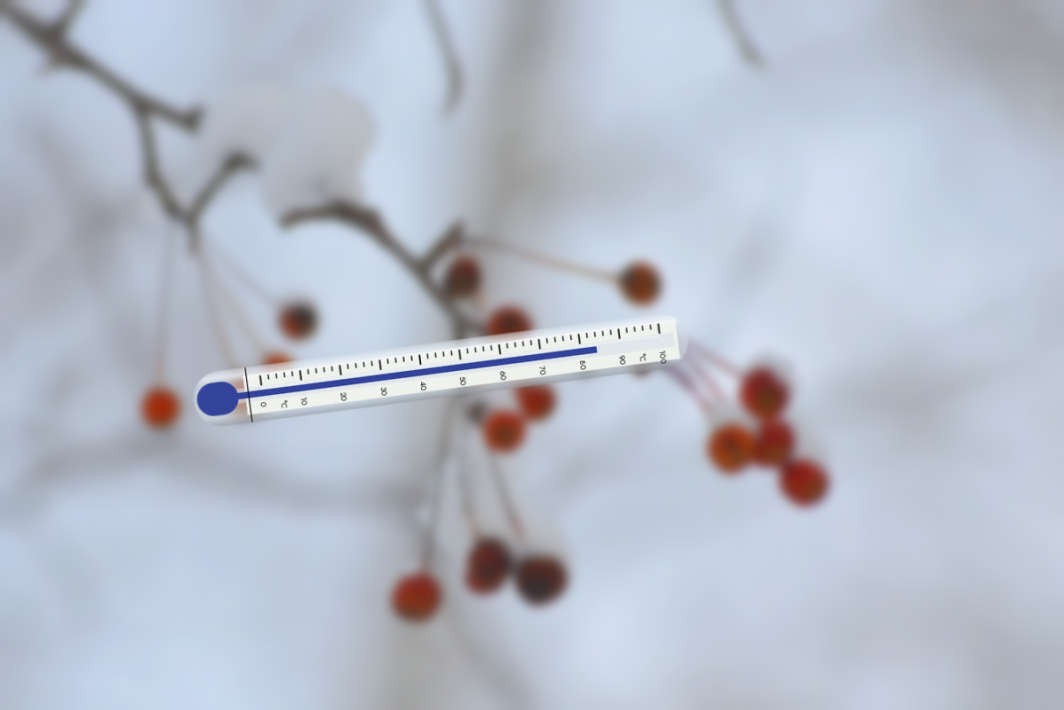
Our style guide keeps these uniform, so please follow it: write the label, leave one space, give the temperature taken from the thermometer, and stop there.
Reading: 84 °C
